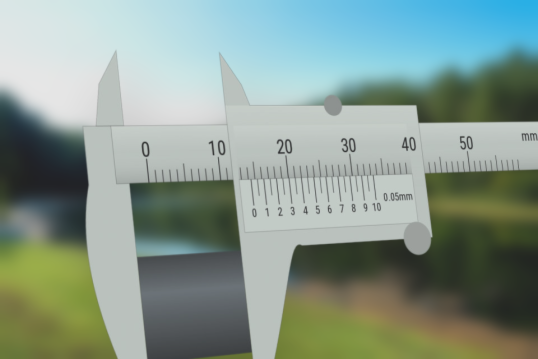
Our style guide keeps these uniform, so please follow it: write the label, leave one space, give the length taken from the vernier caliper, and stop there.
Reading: 14.4 mm
